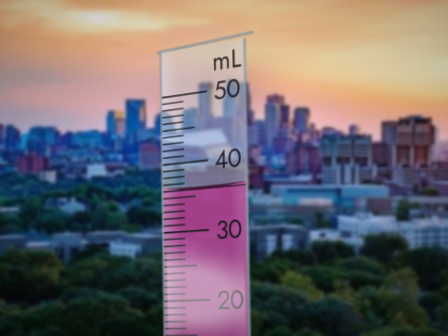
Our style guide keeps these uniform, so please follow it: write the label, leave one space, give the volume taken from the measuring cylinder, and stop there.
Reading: 36 mL
